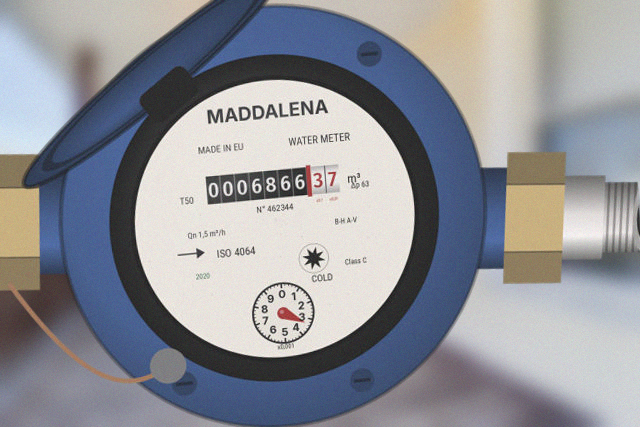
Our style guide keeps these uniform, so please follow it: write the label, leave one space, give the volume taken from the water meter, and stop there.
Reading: 6866.373 m³
